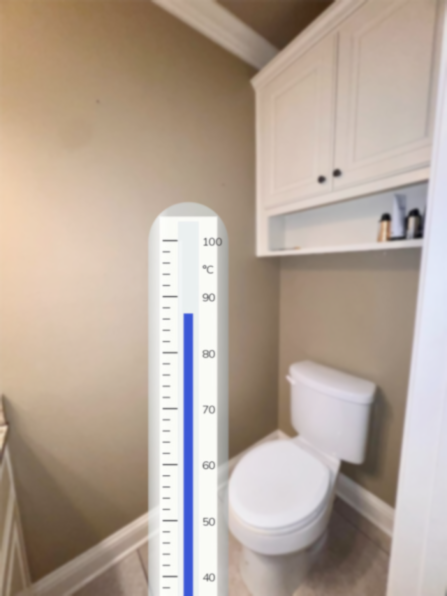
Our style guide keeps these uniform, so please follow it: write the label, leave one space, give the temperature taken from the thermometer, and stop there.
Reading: 87 °C
